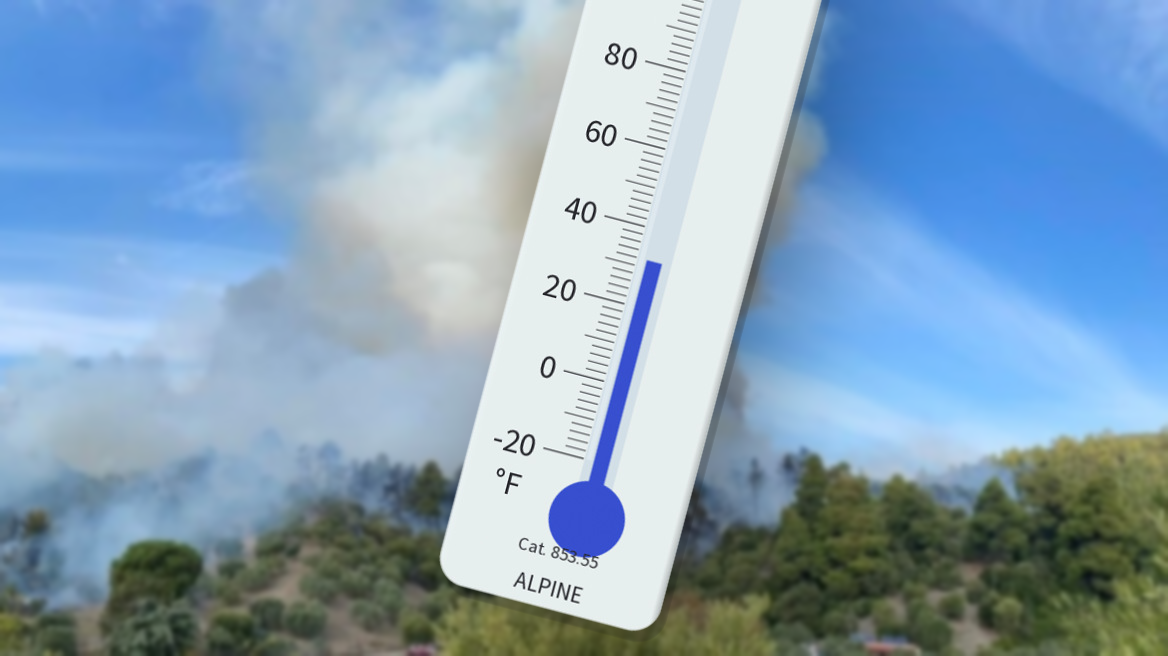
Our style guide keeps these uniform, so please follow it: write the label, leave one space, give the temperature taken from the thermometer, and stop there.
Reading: 32 °F
